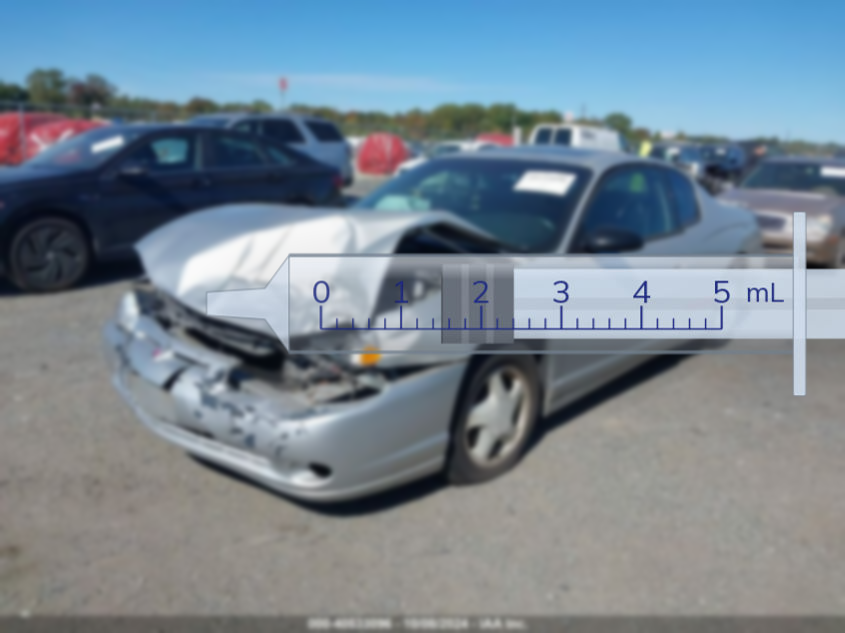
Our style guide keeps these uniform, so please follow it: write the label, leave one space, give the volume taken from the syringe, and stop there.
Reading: 1.5 mL
